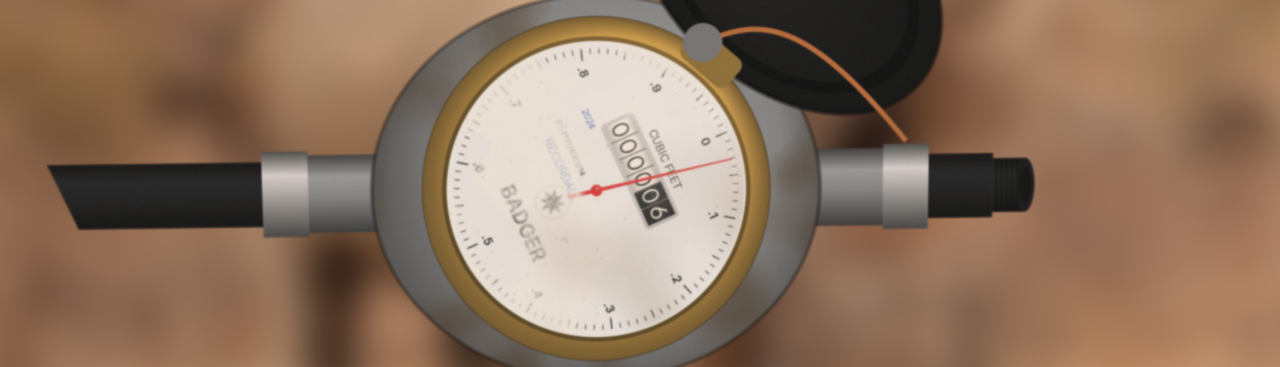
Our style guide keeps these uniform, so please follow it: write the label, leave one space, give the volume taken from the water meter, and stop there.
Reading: 6.03 ft³
